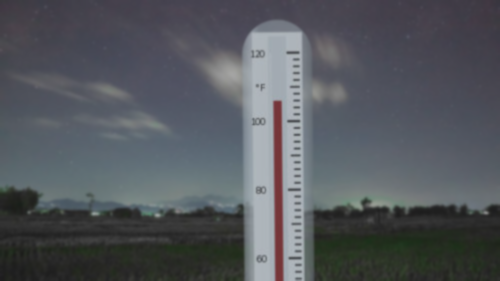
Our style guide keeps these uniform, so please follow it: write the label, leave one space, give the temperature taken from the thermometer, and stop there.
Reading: 106 °F
